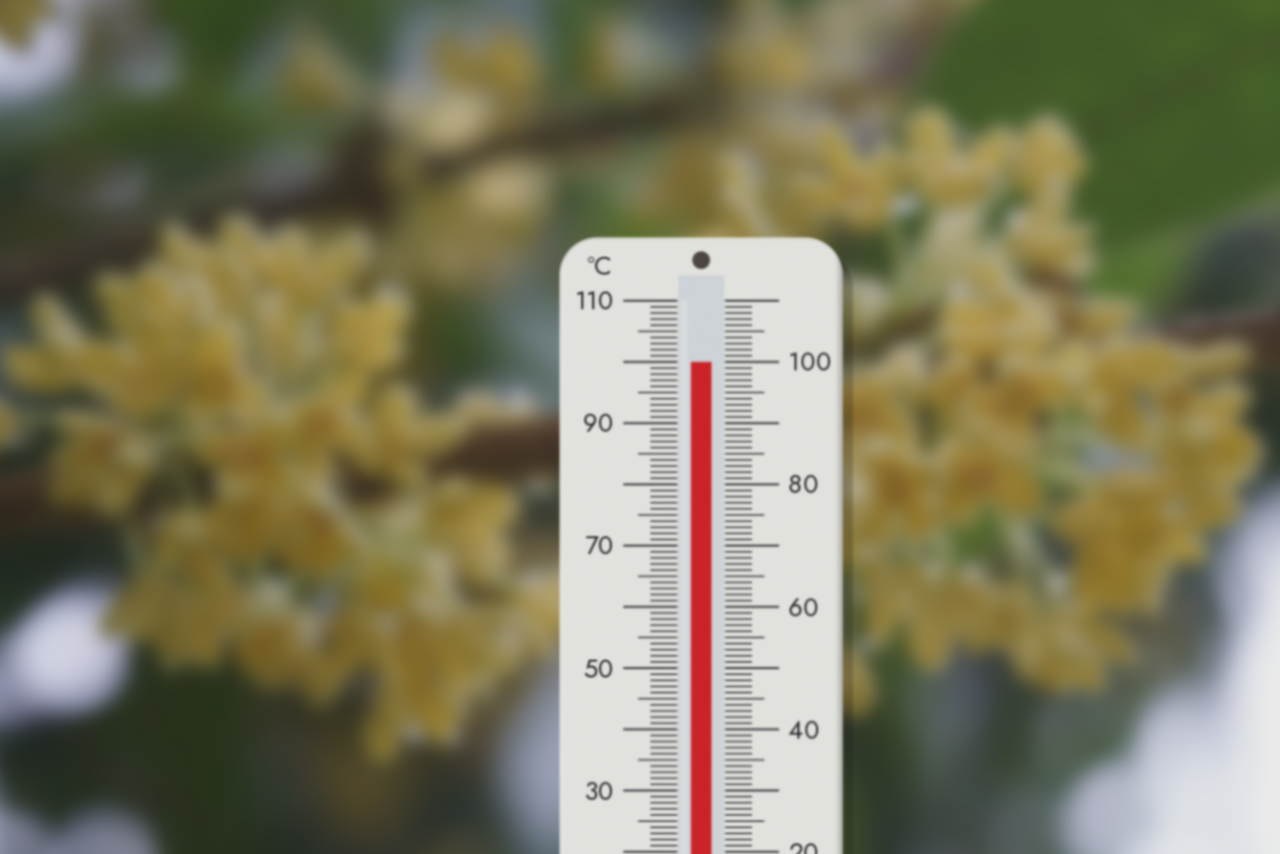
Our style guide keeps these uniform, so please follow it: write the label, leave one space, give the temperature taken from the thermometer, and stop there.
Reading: 100 °C
